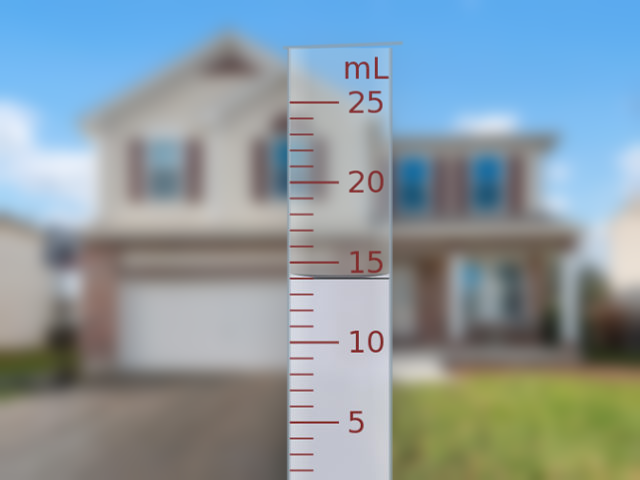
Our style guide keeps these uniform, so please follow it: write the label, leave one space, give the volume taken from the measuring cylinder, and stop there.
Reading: 14 mL
